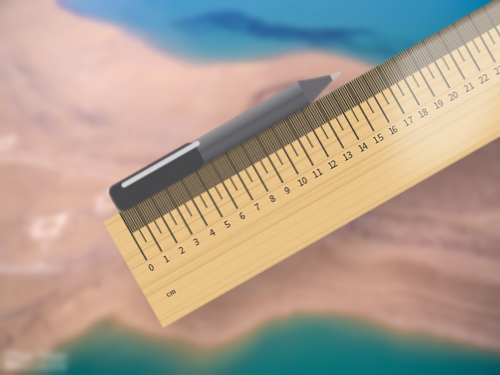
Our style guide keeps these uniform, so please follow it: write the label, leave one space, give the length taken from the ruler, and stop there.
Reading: 15 cm
